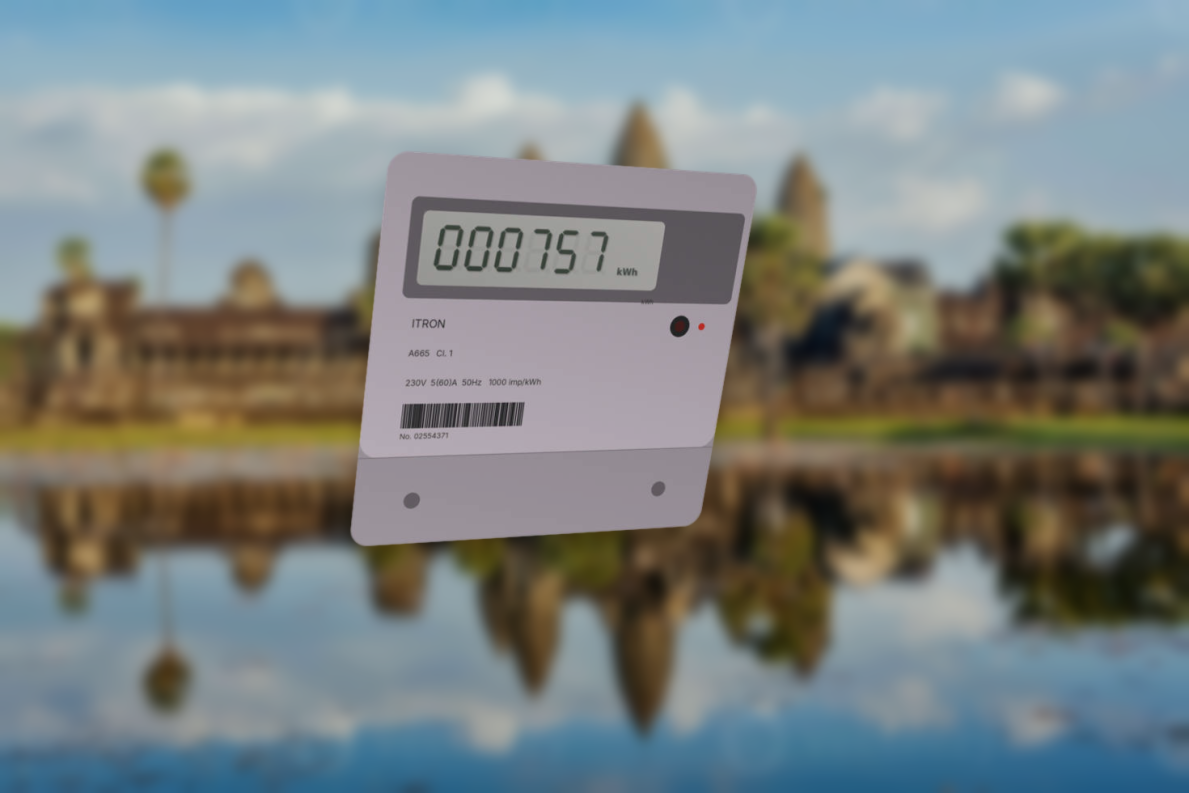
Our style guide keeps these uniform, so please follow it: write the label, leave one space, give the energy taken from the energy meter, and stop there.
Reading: 757 kWh
